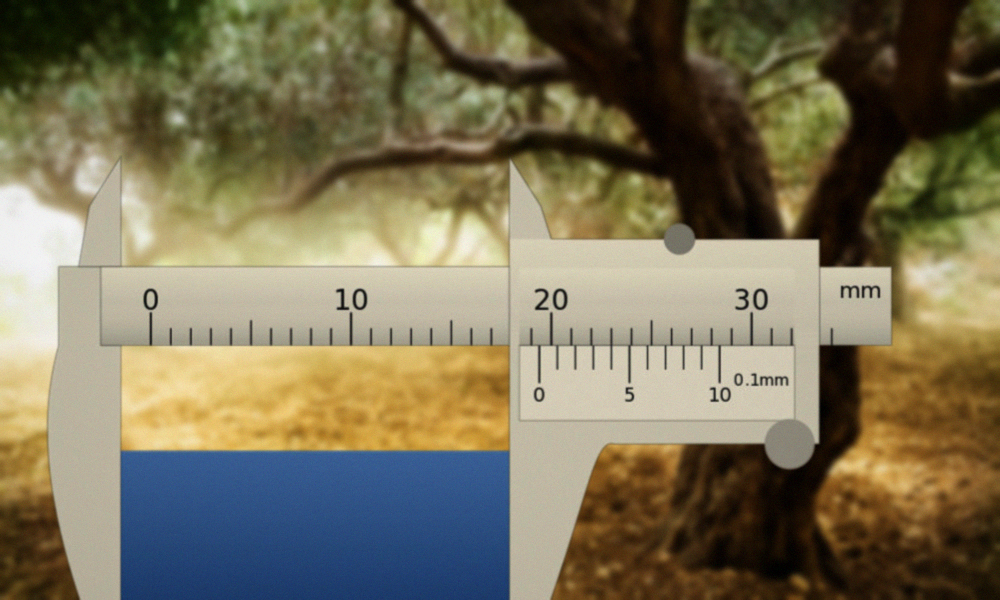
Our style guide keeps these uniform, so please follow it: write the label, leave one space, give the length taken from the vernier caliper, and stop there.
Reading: 19.4 mm
